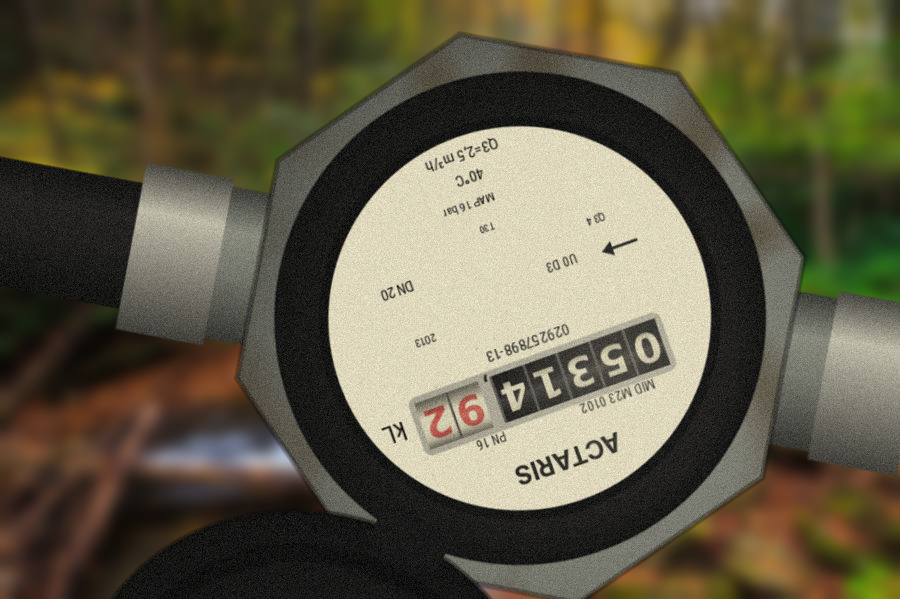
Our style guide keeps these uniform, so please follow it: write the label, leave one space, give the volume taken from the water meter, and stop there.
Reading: 5314.92 kL
